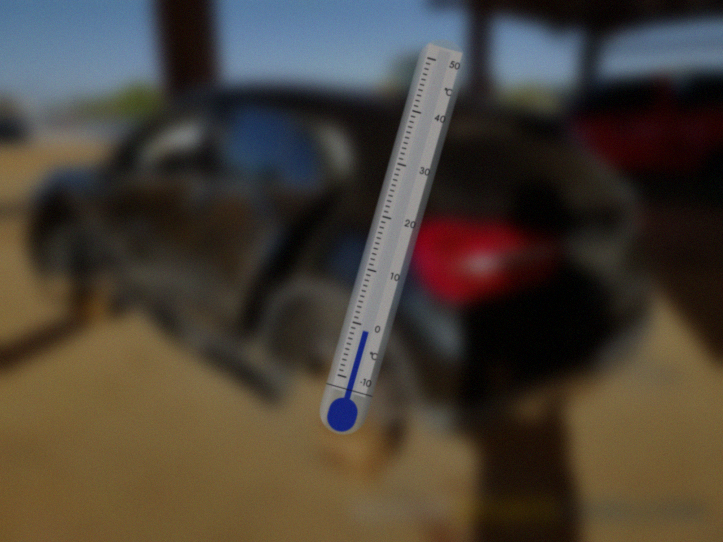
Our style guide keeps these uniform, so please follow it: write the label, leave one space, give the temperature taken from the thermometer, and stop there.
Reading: -1 °C
